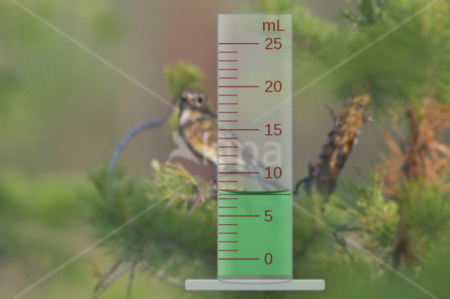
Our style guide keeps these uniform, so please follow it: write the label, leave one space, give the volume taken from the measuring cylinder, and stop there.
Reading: 7.5 mL
